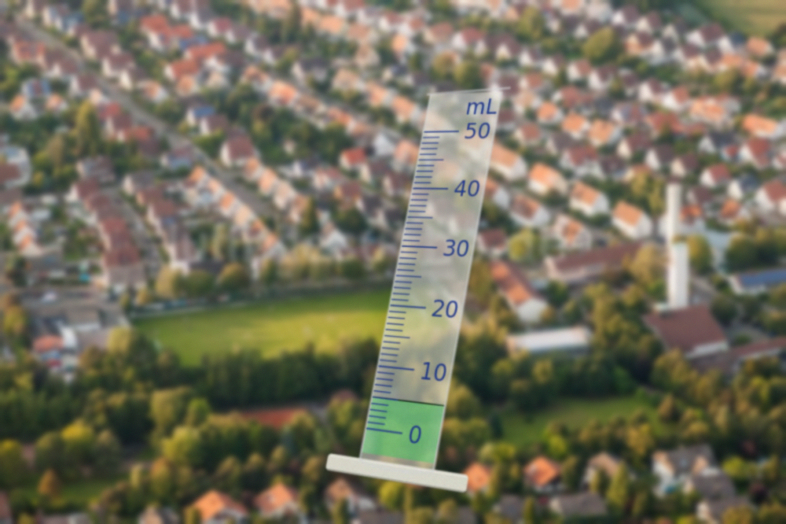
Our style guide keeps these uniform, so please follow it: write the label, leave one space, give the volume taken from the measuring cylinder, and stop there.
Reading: 5 mL
